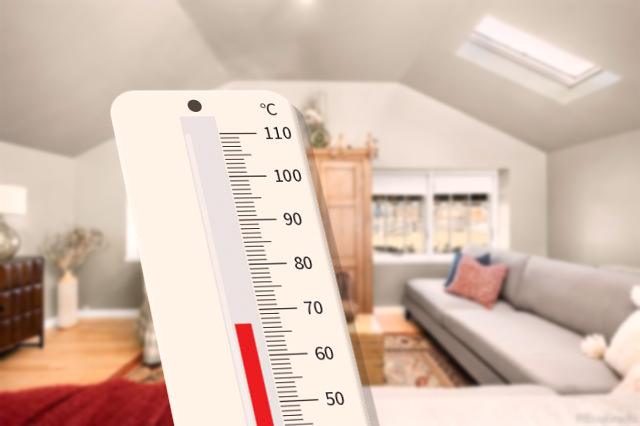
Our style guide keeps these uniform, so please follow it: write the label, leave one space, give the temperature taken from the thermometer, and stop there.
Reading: 67 °C
